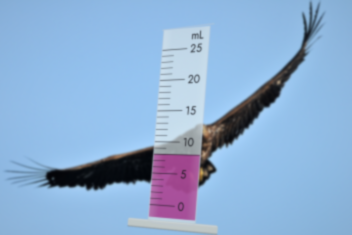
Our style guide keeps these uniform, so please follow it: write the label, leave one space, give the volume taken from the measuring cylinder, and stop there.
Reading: 8 mL
